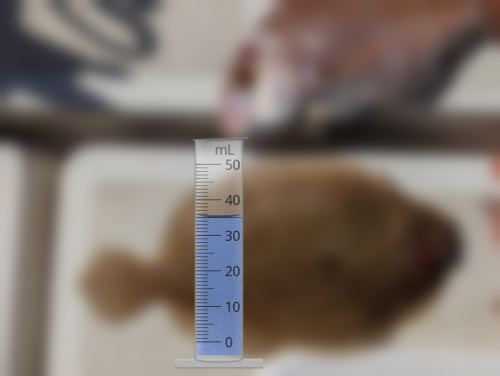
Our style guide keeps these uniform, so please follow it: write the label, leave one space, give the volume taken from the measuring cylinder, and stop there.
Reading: 35 mL
